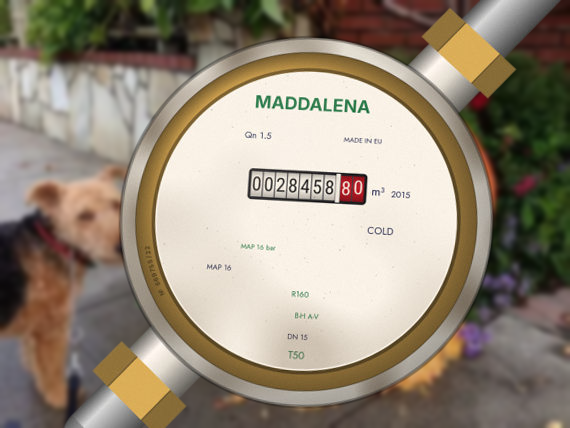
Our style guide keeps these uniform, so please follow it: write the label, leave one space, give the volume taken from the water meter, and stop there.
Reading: 28458.80 m³
